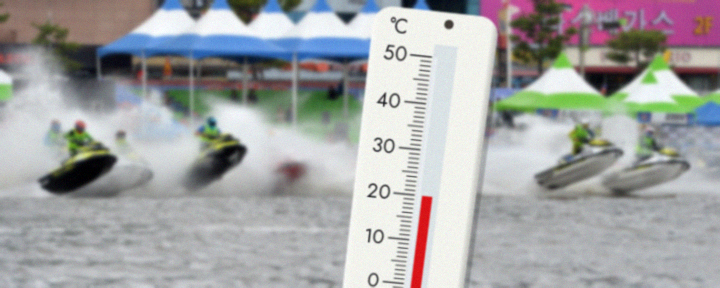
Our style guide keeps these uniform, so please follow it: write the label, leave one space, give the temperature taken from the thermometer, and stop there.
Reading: 20 °C
